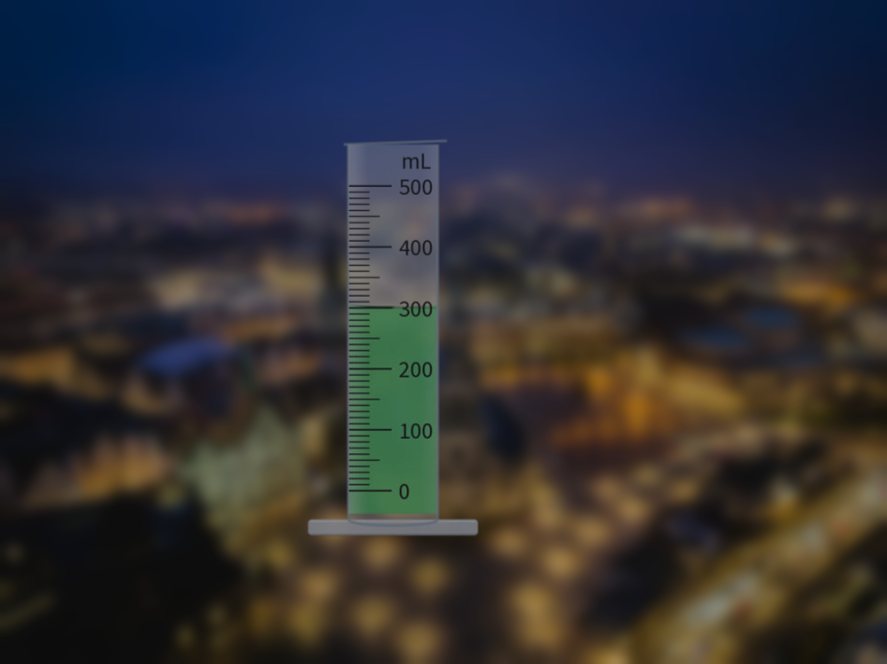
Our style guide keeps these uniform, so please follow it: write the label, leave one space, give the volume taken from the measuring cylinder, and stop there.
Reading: 300 mL
